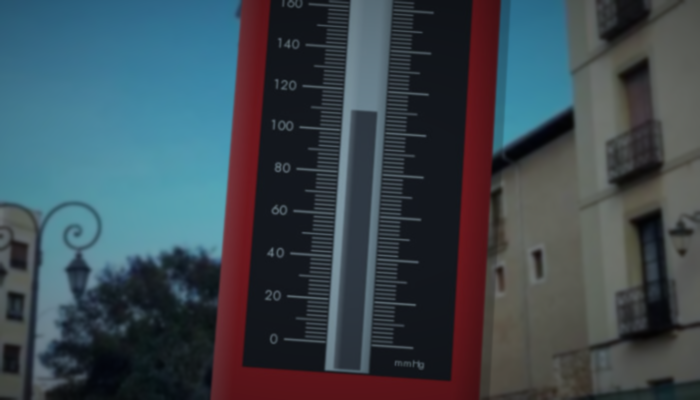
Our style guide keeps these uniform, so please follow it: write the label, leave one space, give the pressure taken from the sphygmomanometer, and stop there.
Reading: 110 mmHg
